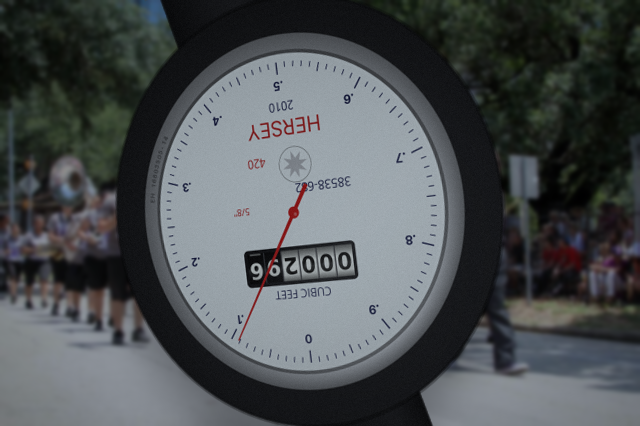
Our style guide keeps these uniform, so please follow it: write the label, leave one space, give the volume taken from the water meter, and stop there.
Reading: 296.09 ft³
